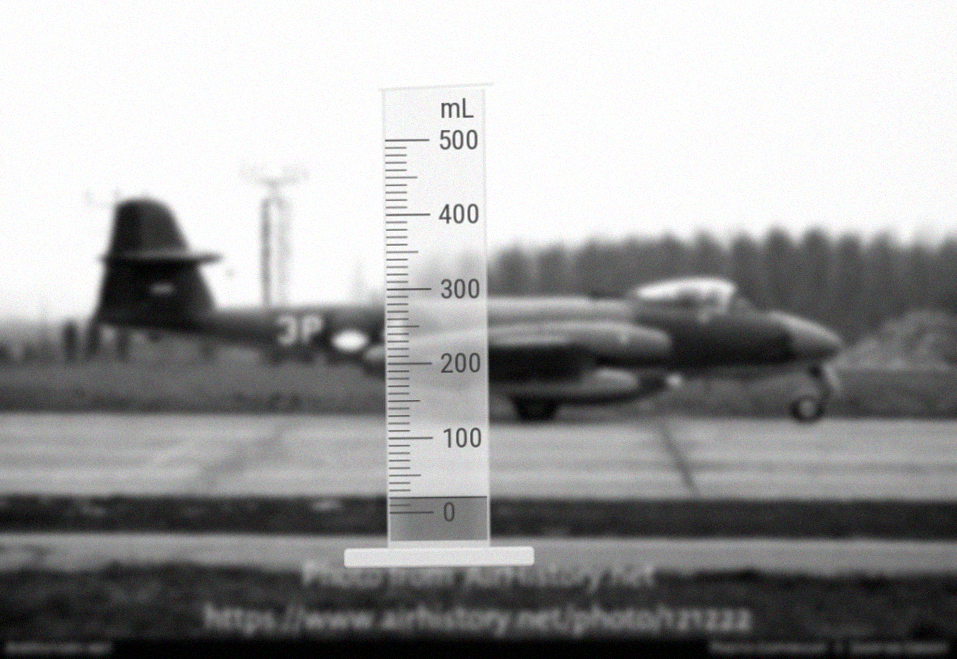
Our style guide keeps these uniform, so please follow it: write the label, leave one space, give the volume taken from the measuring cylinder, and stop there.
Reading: 20 mL
